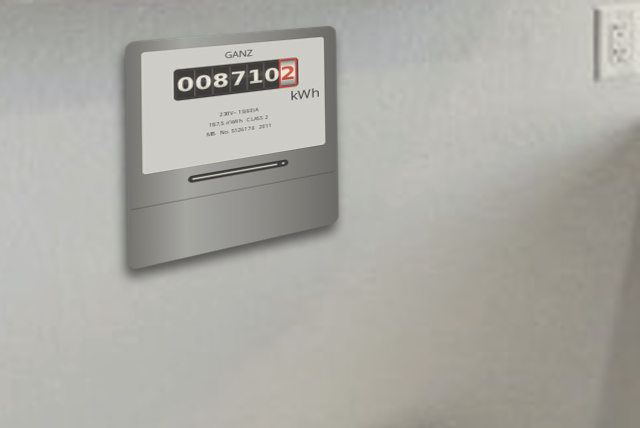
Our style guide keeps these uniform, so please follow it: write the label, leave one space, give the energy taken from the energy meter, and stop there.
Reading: 8710.2 kWh
